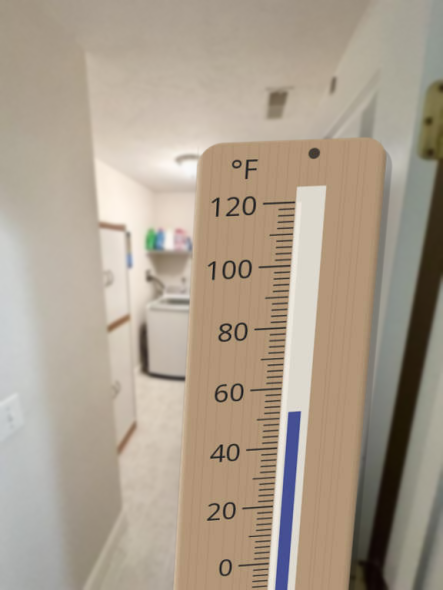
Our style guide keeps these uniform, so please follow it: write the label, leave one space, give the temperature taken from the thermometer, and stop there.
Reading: 52 °F
